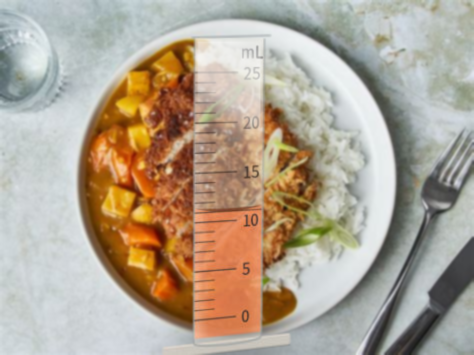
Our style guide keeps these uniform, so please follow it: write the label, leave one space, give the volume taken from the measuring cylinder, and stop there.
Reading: 11 mL
